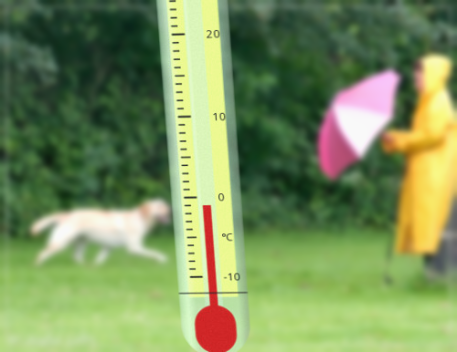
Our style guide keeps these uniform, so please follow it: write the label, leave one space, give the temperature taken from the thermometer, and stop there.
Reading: -1 °C
